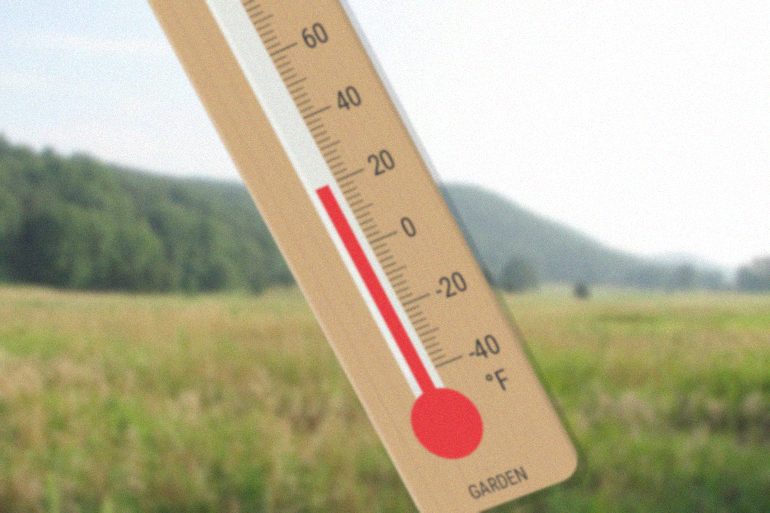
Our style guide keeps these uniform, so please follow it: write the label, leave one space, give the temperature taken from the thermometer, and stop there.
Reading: 20 °F
